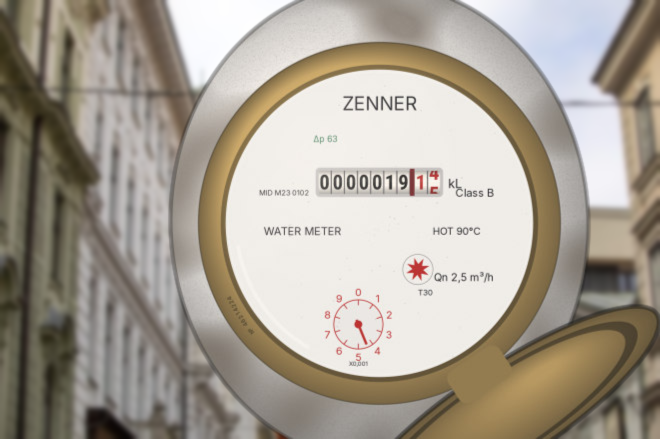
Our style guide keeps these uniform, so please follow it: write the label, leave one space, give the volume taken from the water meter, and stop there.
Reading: 19.144 kL
